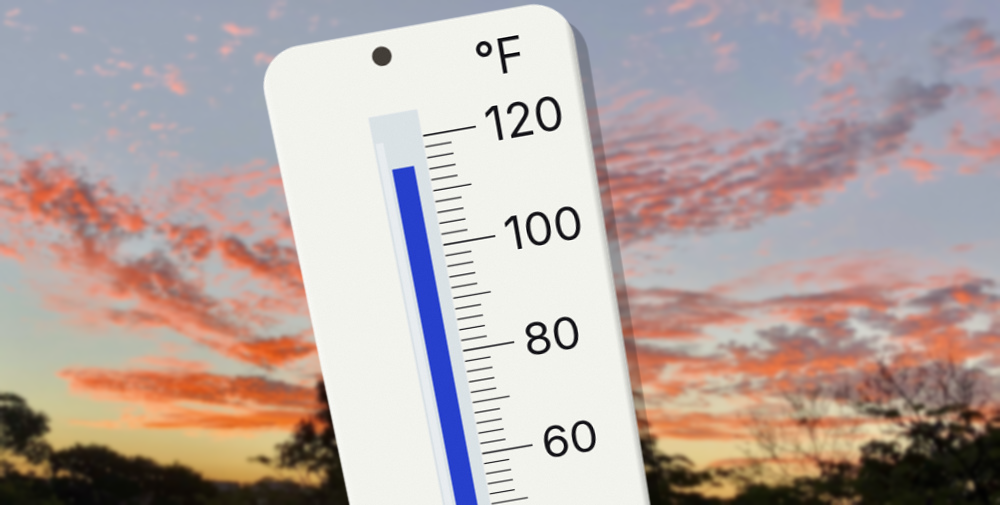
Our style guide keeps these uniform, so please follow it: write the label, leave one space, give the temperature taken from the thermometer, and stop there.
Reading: 115 °F
